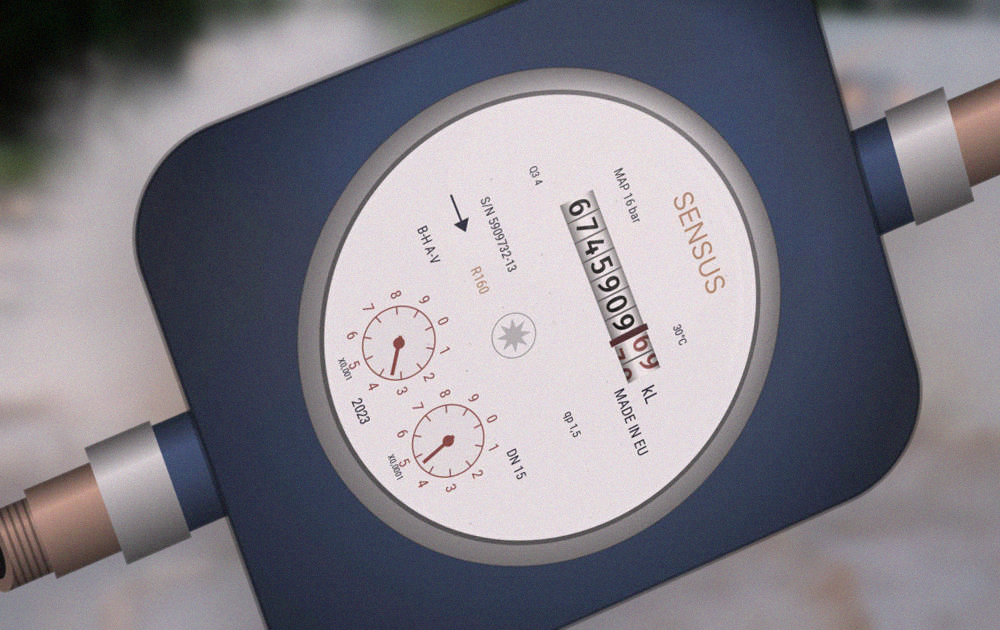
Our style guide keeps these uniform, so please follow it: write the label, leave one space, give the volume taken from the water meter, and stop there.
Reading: 6745909.6934 kL
